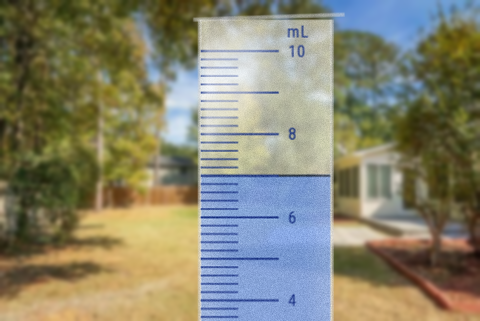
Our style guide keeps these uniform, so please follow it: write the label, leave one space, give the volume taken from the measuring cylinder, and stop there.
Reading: 7 mL
